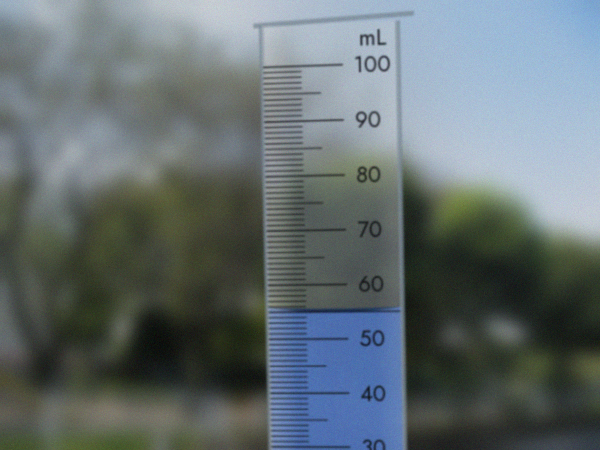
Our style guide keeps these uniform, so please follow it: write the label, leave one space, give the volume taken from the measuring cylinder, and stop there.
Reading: 55 mL
